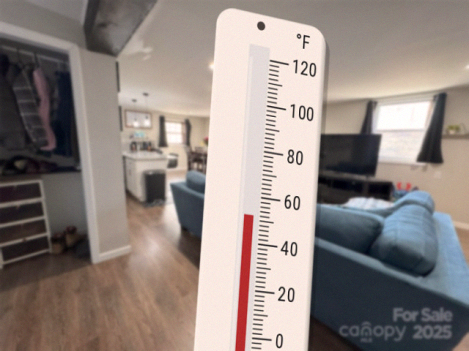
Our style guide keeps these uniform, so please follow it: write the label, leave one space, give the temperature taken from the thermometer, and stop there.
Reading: 52 °F
